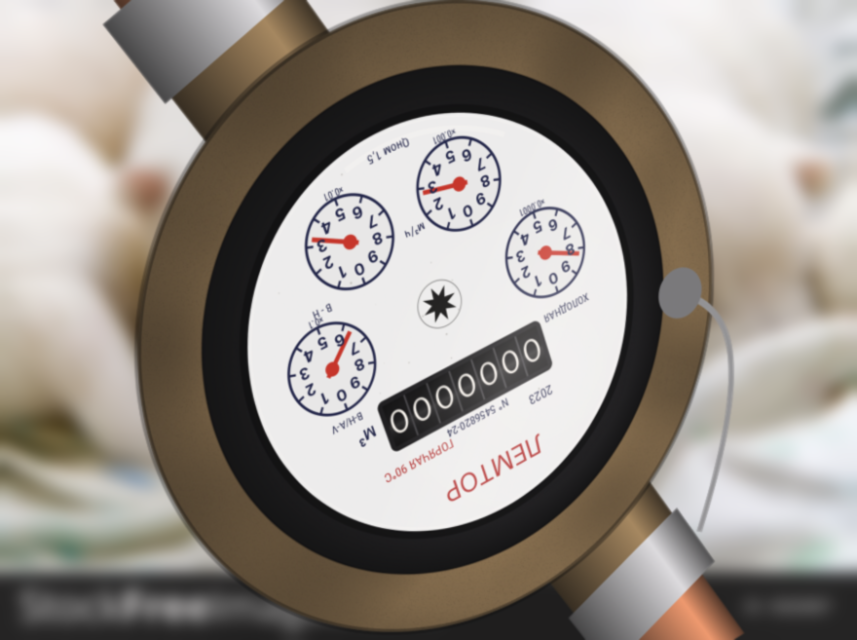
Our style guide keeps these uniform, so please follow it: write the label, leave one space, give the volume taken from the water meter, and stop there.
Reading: 0.6328 m³
